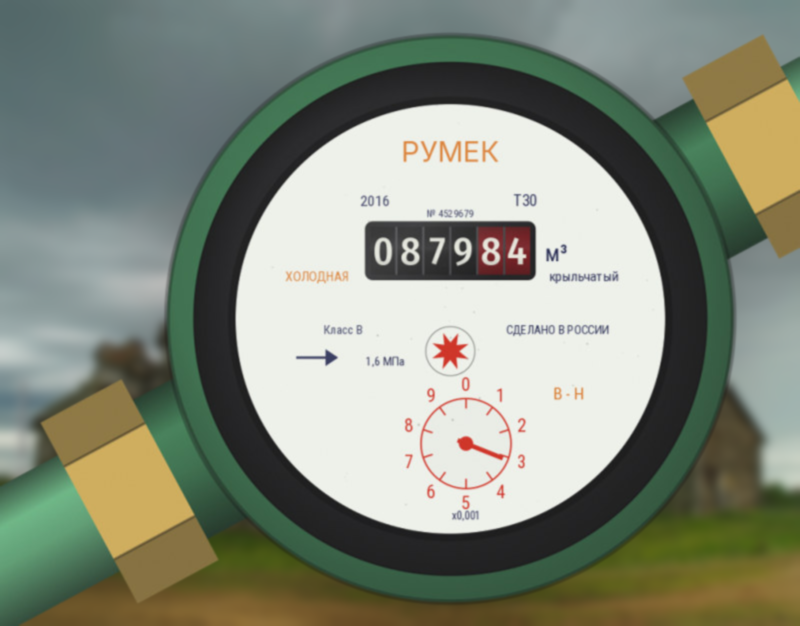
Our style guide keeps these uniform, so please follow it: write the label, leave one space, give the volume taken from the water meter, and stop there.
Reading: 879.843 m³
